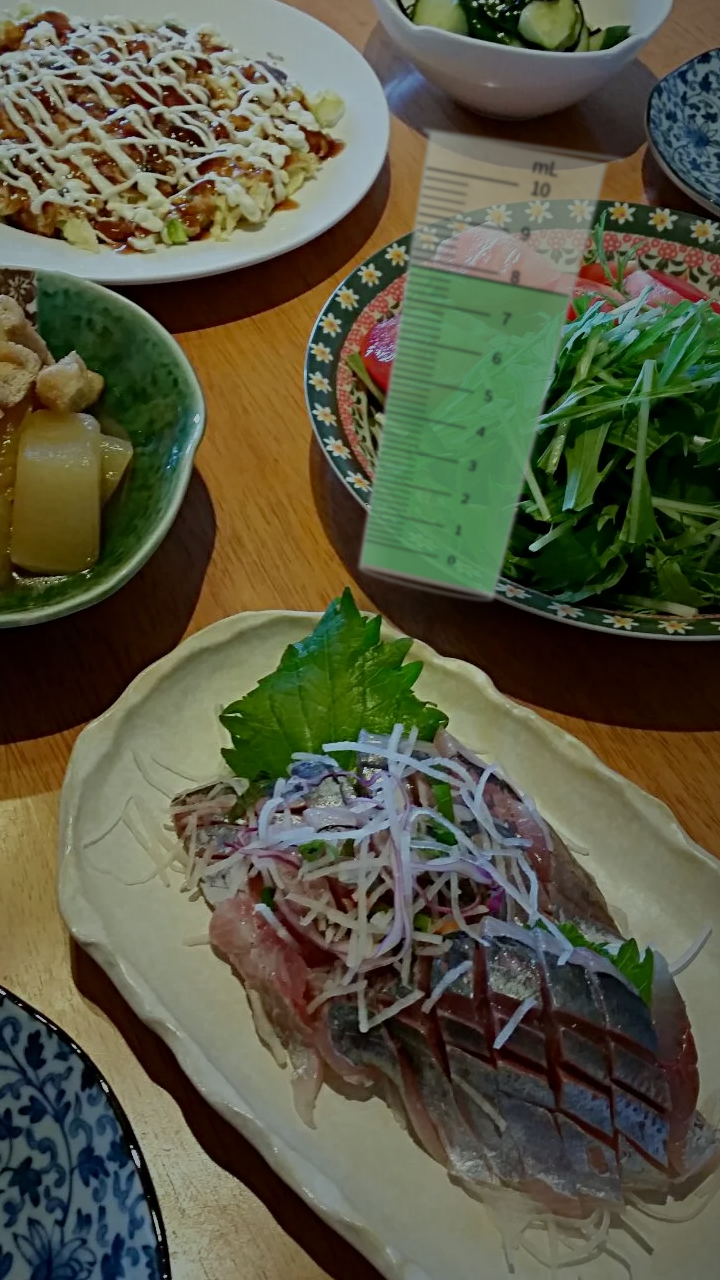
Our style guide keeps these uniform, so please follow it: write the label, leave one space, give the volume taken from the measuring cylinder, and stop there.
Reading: 7.8 mL
